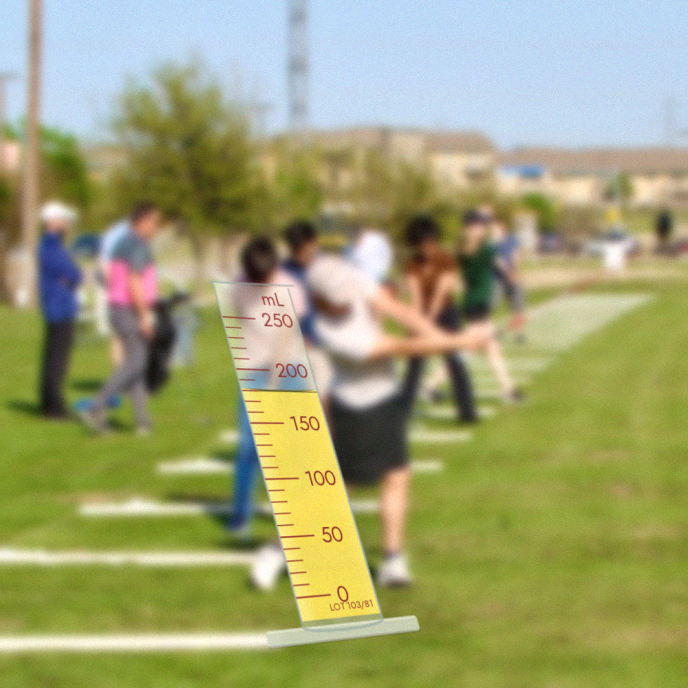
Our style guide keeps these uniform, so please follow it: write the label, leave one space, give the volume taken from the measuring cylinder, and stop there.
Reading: 180 mL
